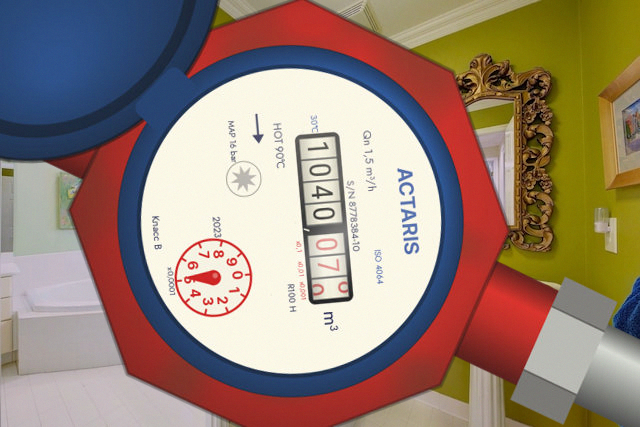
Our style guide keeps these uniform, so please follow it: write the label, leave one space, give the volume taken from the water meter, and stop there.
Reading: 1040.0785 m³
